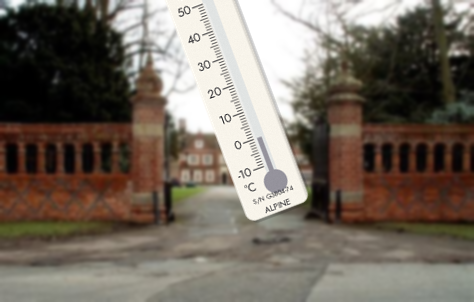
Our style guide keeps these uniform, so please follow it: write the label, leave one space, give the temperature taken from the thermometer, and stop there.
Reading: 0 °C
